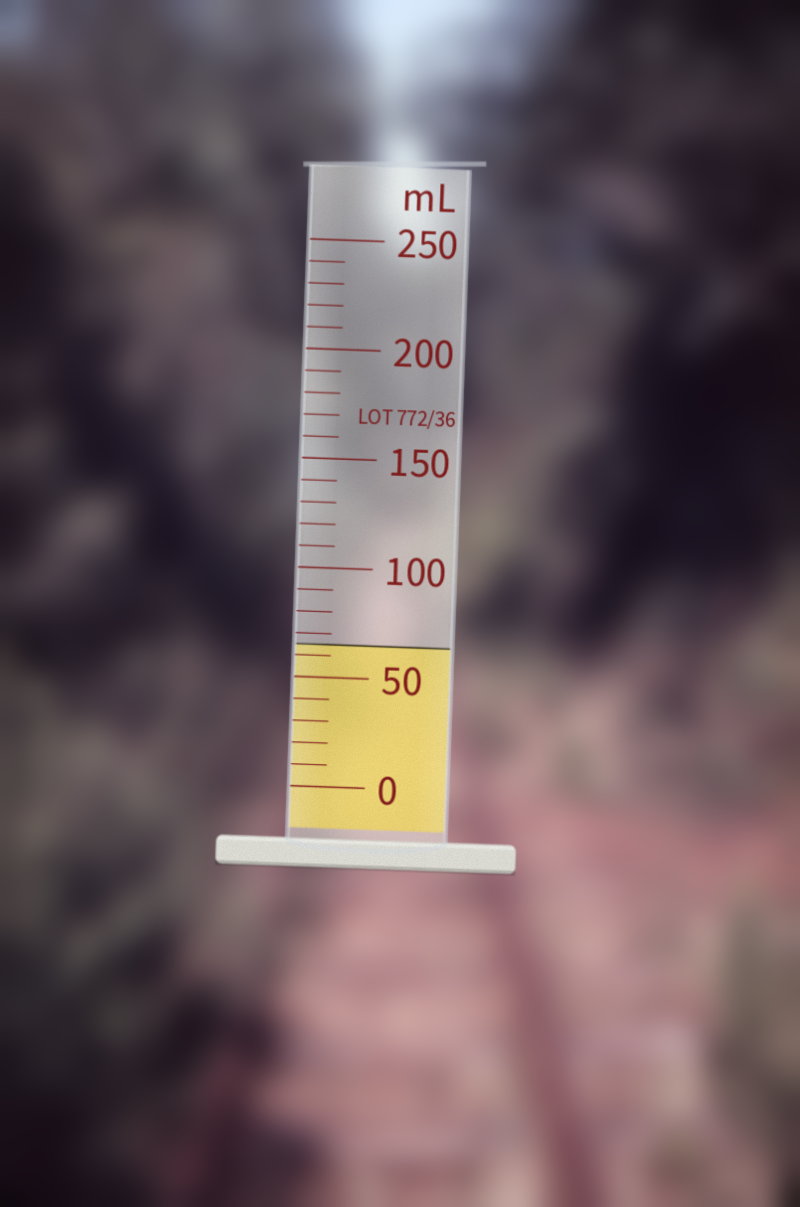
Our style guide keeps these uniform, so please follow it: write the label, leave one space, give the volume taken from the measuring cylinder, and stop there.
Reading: 65 mL
